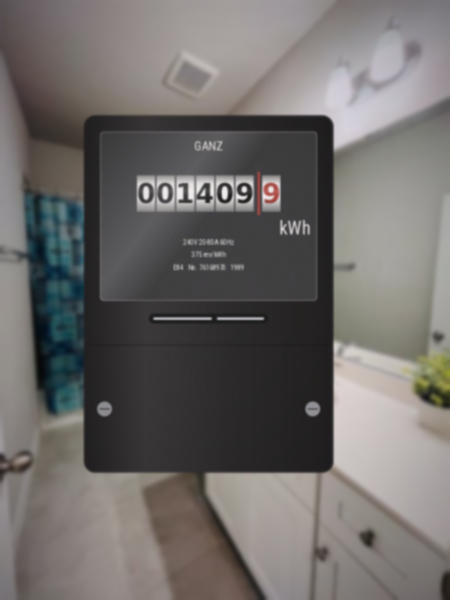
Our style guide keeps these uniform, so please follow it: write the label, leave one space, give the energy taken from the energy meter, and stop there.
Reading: 1409.9 kWh
